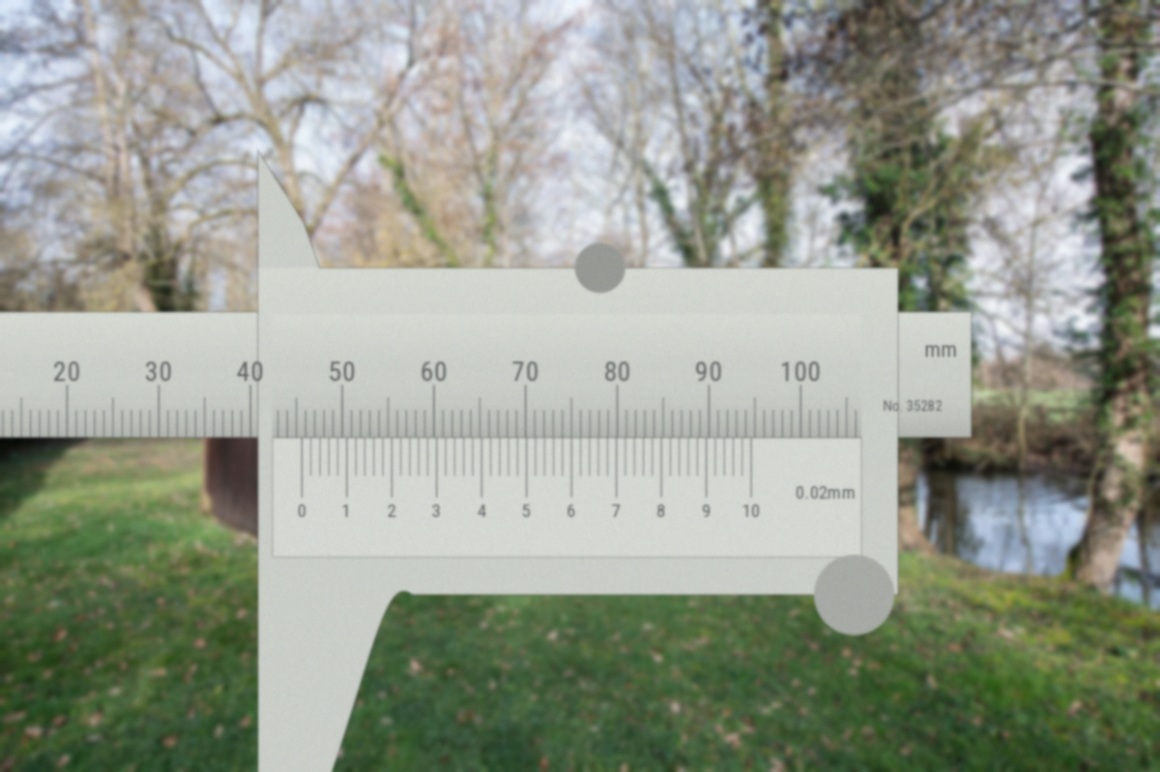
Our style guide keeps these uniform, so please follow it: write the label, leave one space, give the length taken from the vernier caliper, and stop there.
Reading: 45.6 mm
